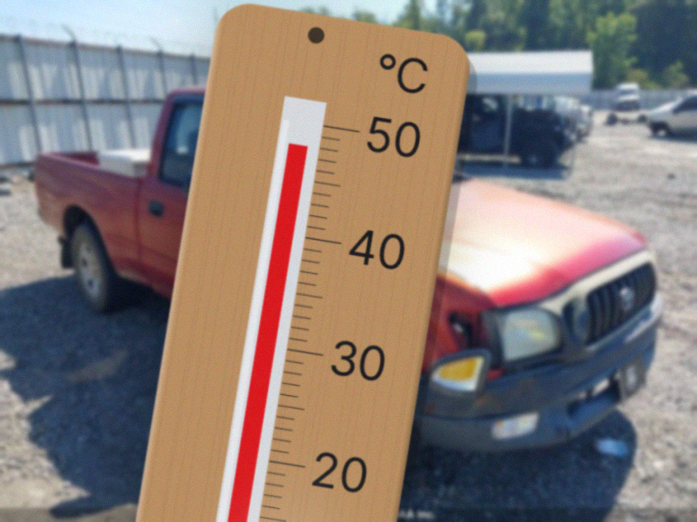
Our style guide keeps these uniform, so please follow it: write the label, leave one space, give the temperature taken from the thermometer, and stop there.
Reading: 48 °C
